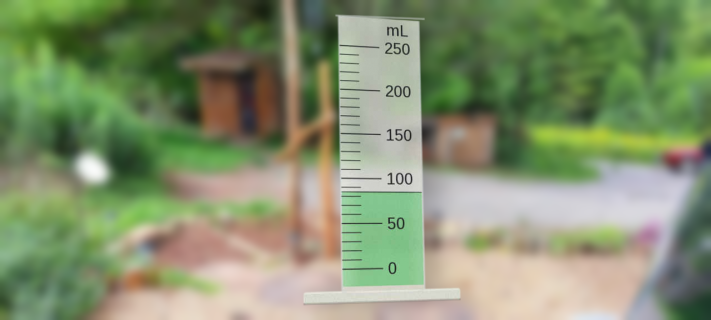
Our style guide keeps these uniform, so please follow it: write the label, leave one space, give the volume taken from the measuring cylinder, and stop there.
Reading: 85 mL
